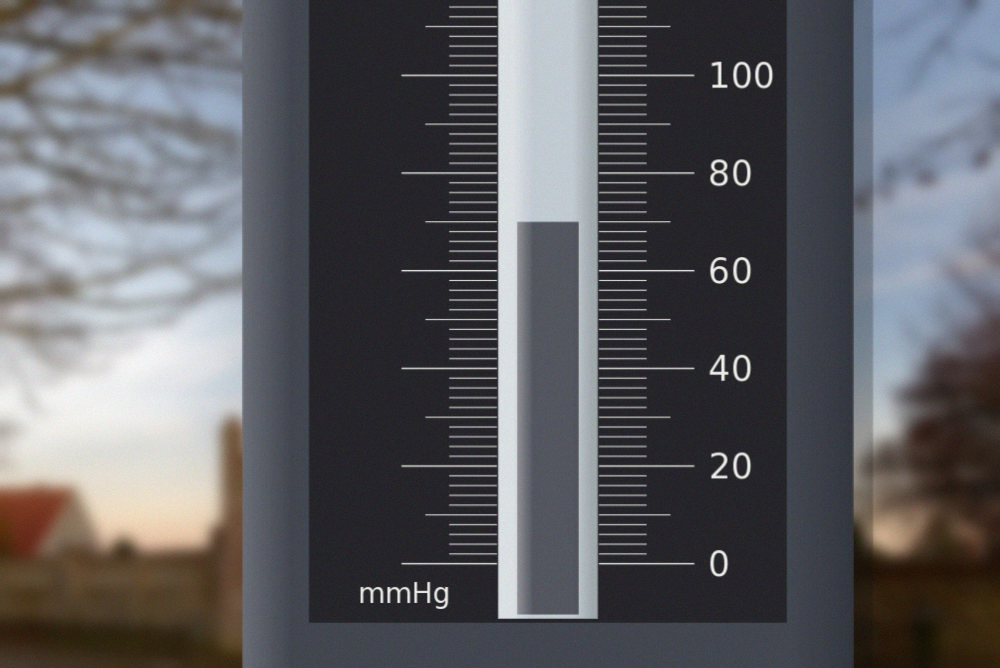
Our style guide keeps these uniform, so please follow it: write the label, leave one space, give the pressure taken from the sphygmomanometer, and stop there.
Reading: 70 mmHg
